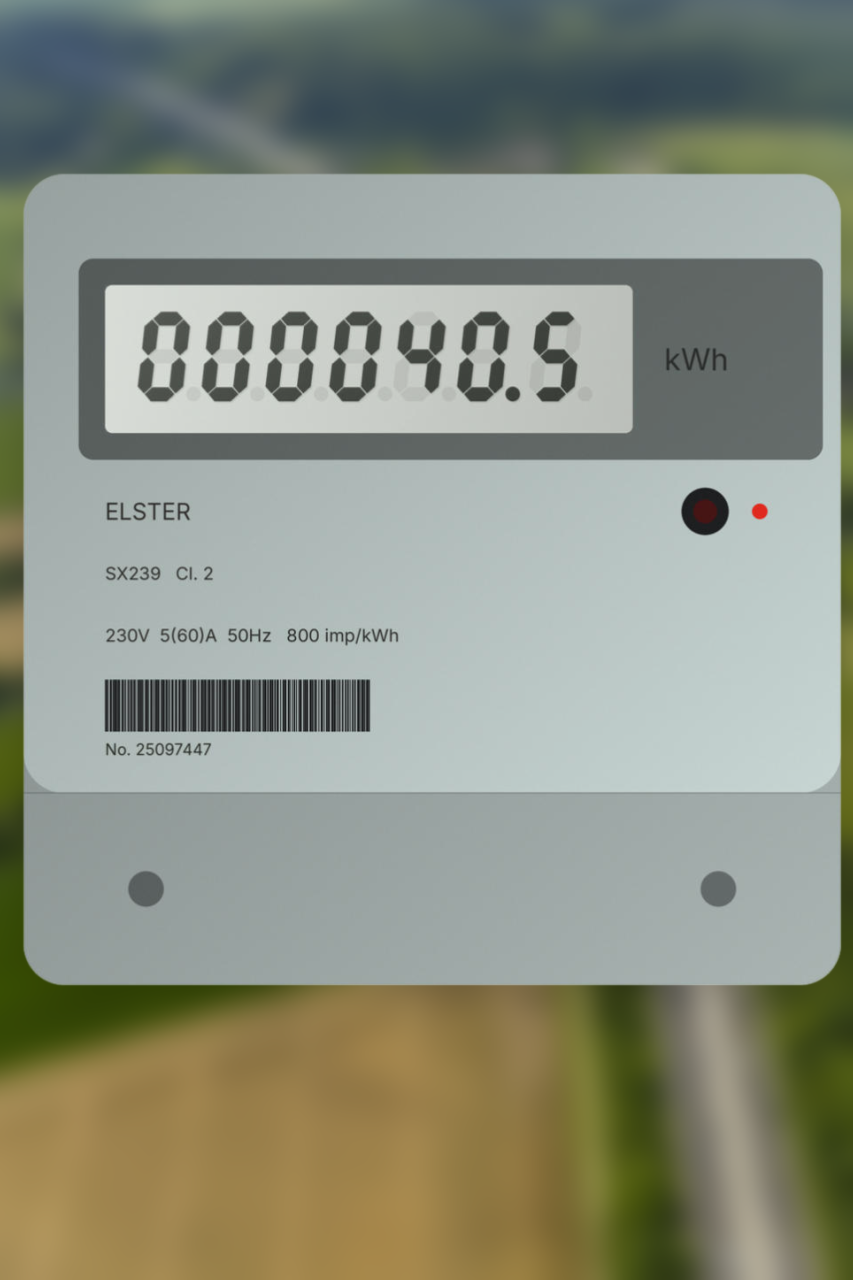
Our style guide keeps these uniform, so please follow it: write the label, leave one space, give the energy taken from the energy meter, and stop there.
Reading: 40.5 kWh
